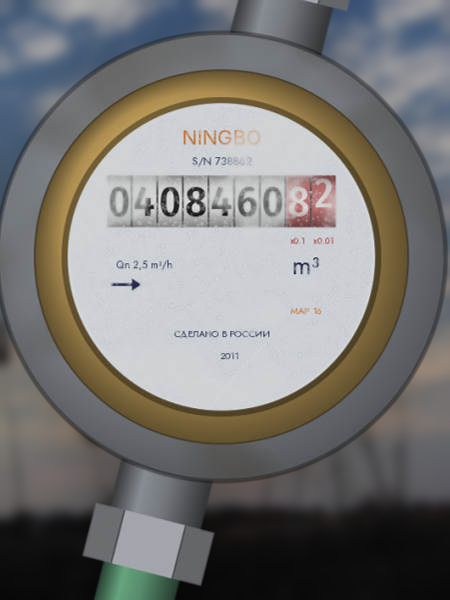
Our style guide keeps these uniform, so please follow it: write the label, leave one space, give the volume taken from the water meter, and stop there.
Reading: 408460.82 m³
